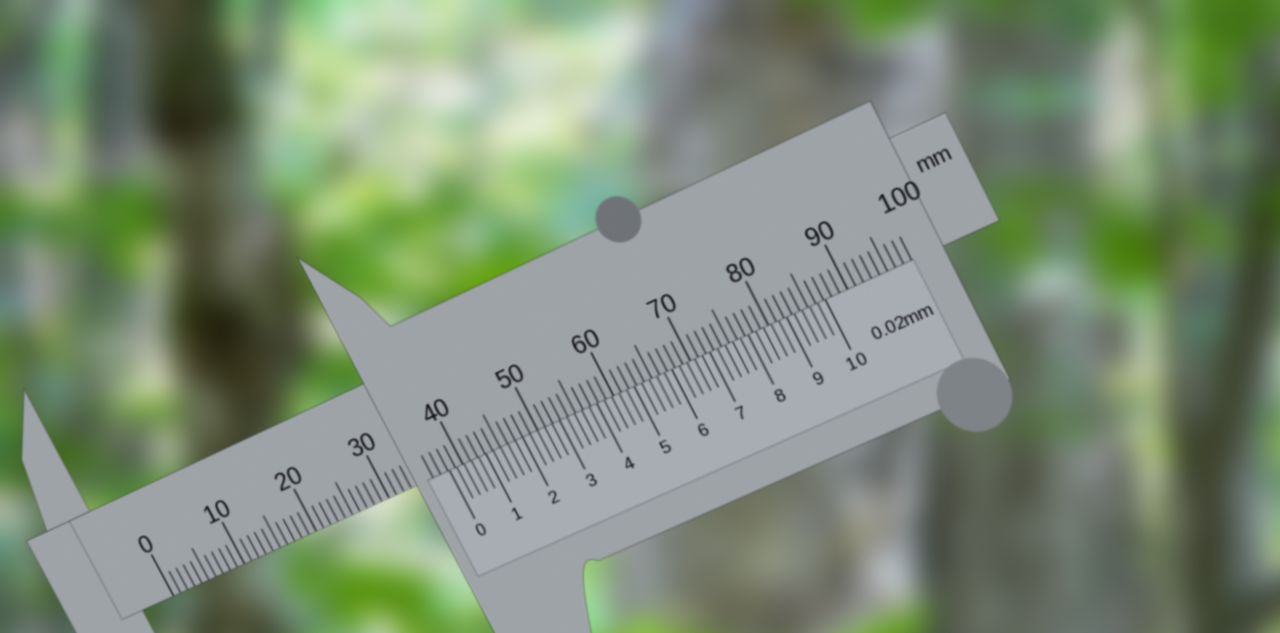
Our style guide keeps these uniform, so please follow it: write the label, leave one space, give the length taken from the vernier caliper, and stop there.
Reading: 38.2 mm
